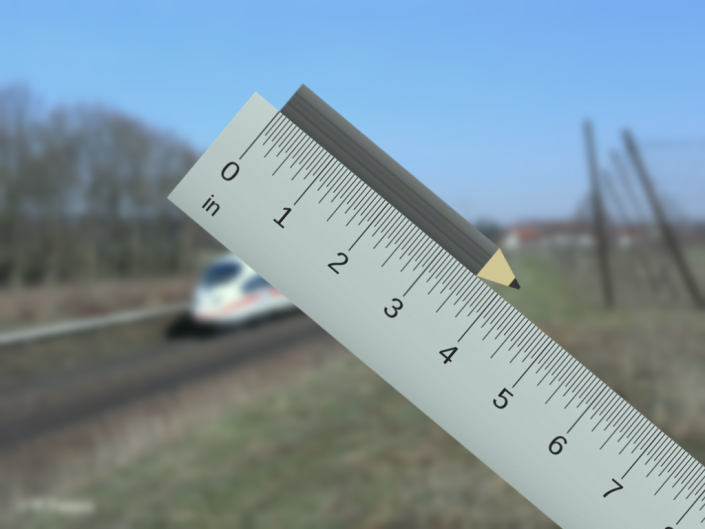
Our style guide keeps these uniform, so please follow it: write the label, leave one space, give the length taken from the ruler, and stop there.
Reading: 4.1875 in
